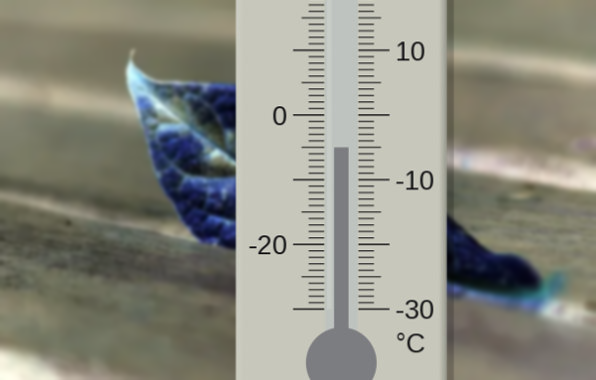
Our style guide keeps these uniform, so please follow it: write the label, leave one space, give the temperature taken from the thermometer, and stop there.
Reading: -5 °C
